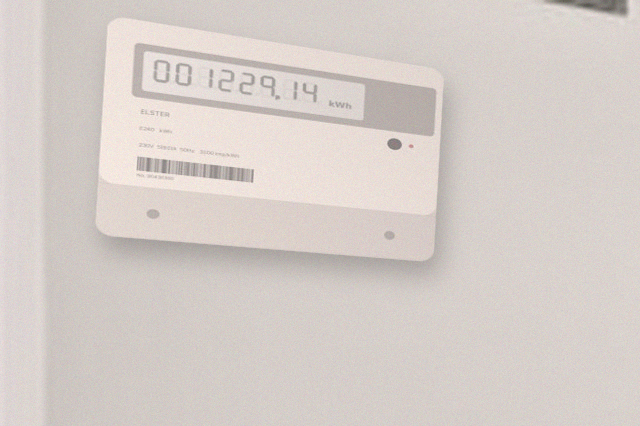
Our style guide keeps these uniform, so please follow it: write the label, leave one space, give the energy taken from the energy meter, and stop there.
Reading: 1229.14 kWh
